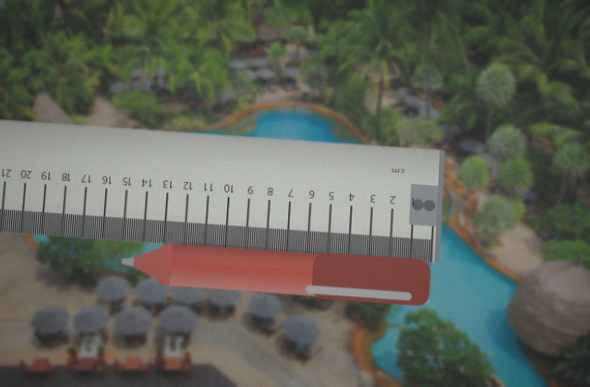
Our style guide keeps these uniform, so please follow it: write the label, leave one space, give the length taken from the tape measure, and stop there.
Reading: 15 cm
